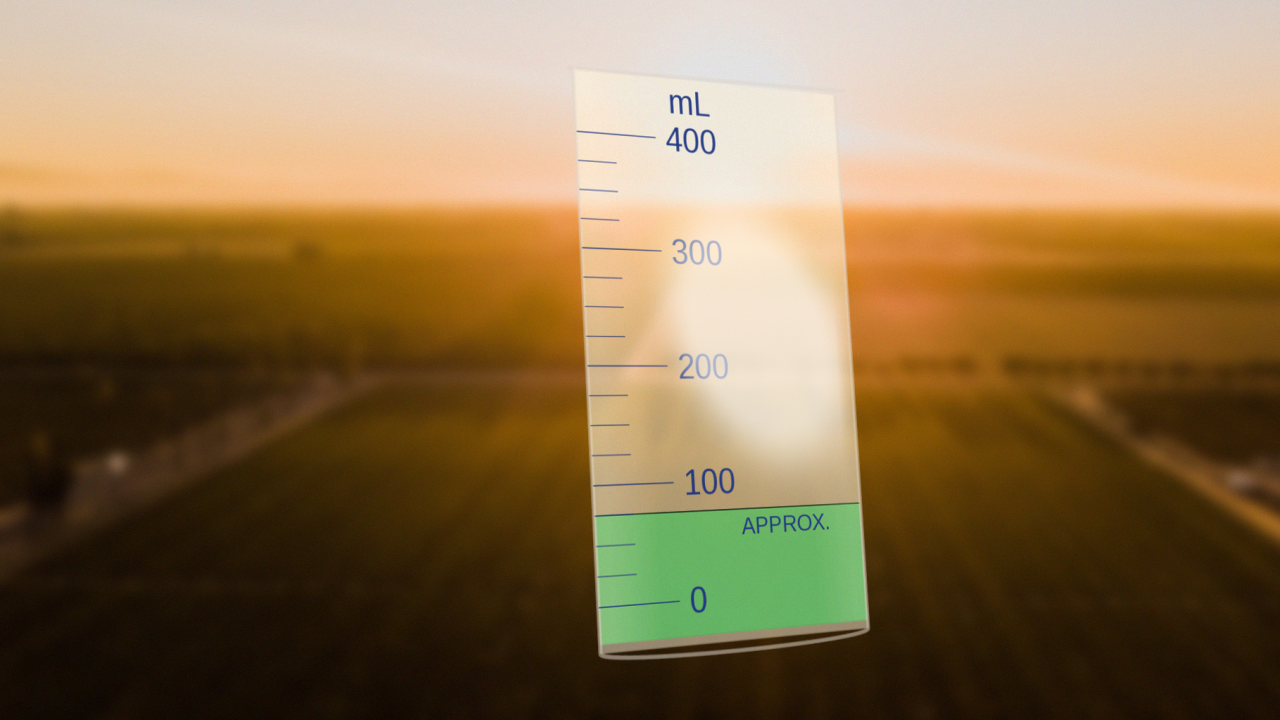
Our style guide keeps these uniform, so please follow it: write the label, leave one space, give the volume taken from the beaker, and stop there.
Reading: 75 mL
